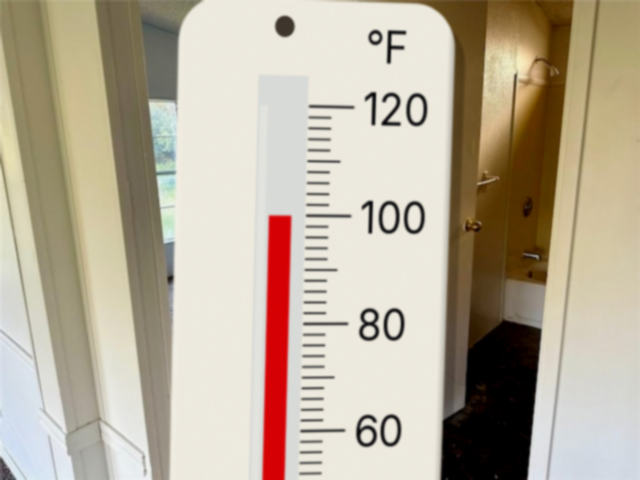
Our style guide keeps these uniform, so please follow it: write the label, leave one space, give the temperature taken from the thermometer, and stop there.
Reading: 100 °F
